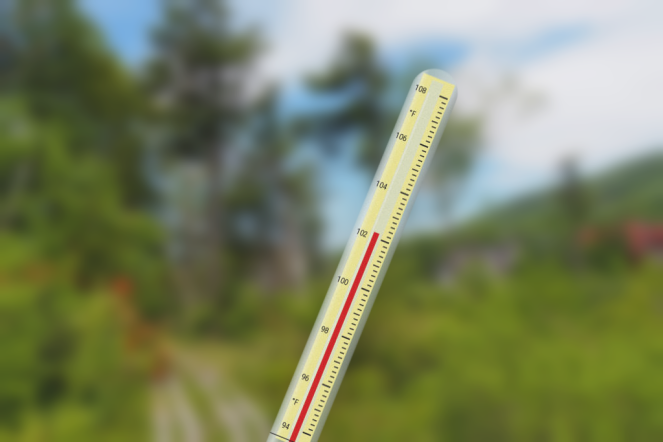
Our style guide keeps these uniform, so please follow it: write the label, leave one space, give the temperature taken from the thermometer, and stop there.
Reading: 102.2 °F
